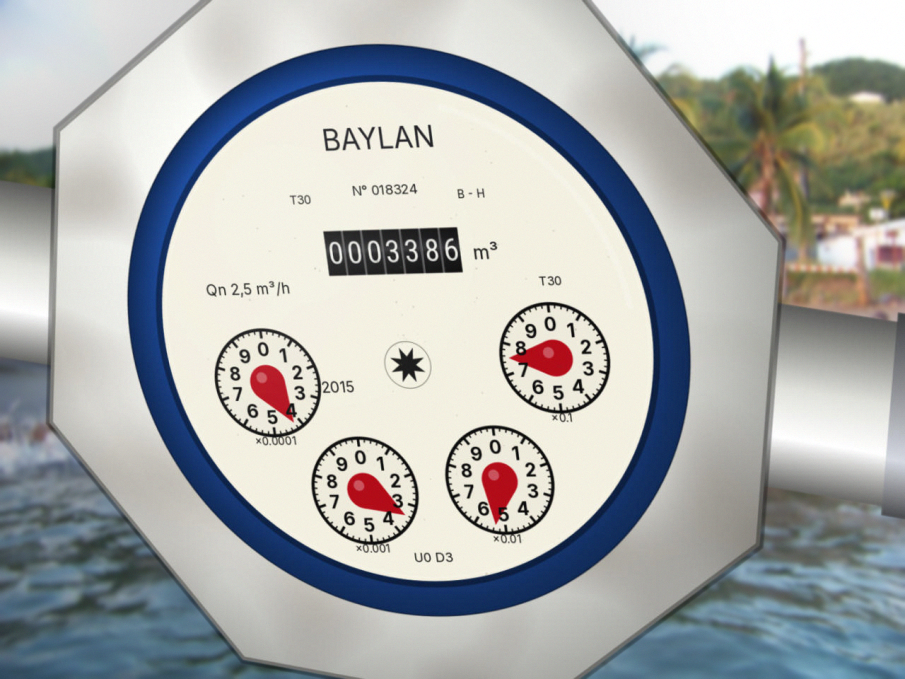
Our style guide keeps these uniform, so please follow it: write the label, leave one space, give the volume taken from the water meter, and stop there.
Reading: 3386.7534 m³
